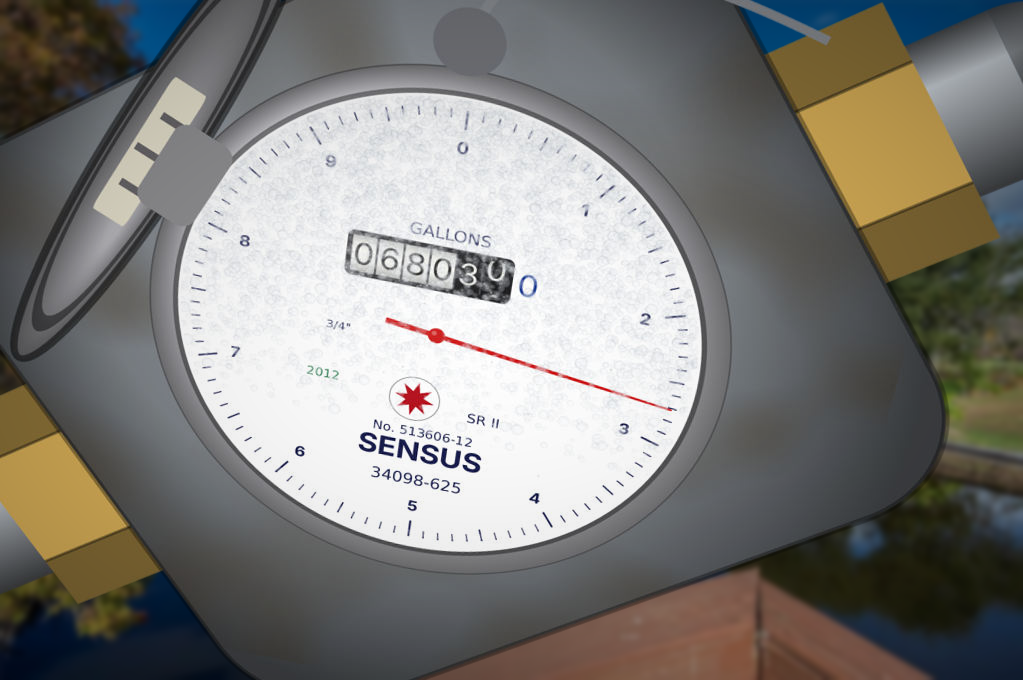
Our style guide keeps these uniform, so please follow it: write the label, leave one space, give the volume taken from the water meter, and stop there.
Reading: 680302.7 gal
